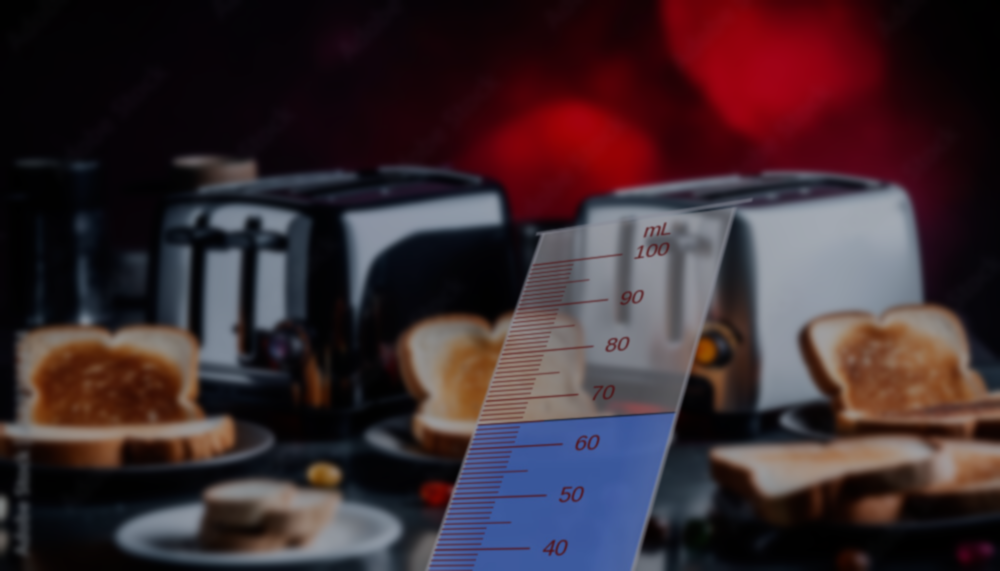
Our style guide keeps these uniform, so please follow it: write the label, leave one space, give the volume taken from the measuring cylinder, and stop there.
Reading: 65 mL
